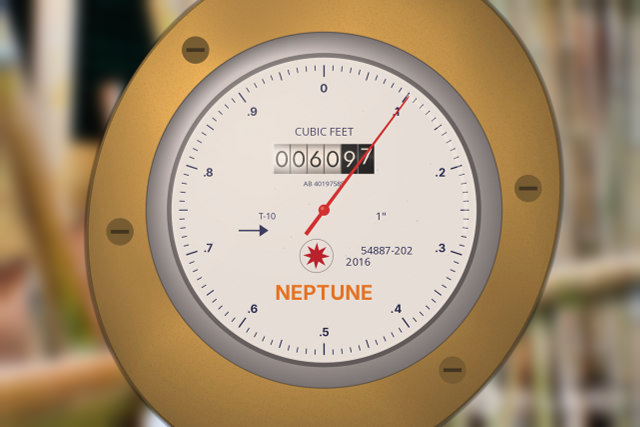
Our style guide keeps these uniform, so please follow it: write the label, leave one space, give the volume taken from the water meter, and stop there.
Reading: 6097.10 ft³
